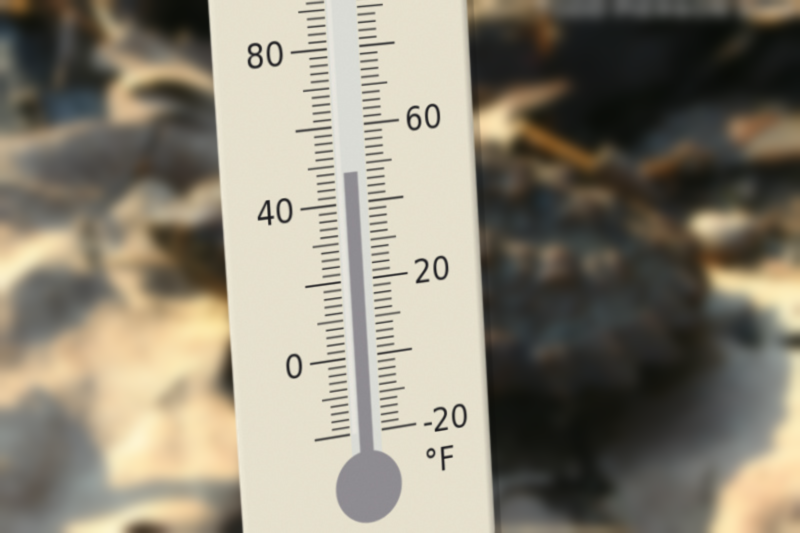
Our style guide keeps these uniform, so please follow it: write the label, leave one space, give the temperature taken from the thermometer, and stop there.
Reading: 48 °F
